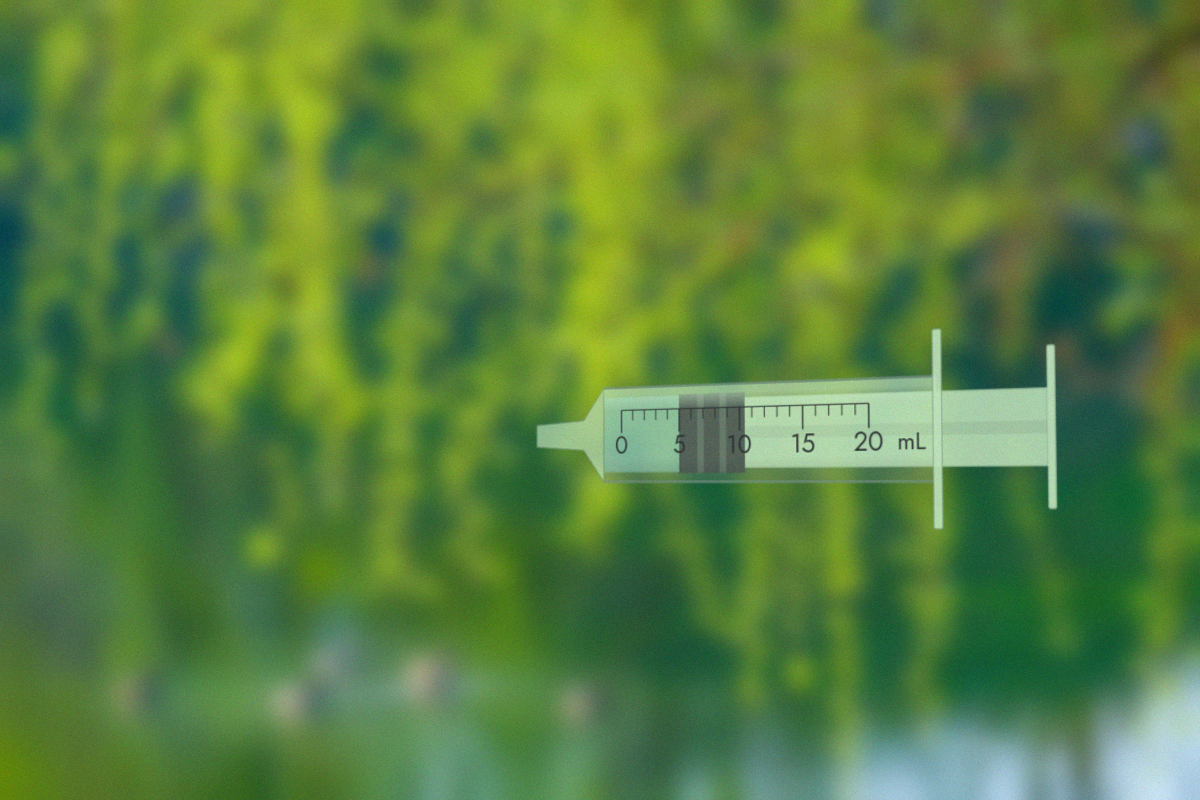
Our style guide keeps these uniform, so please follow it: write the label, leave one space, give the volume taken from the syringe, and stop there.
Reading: 5 mL
